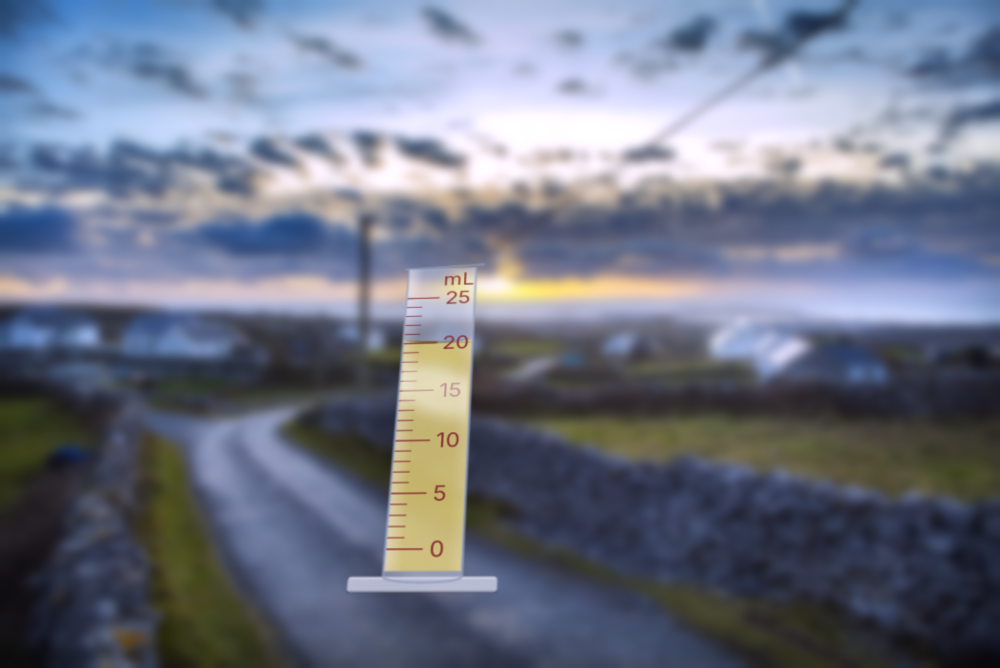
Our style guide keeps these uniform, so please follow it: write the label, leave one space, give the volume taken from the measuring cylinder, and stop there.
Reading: 20 mL
